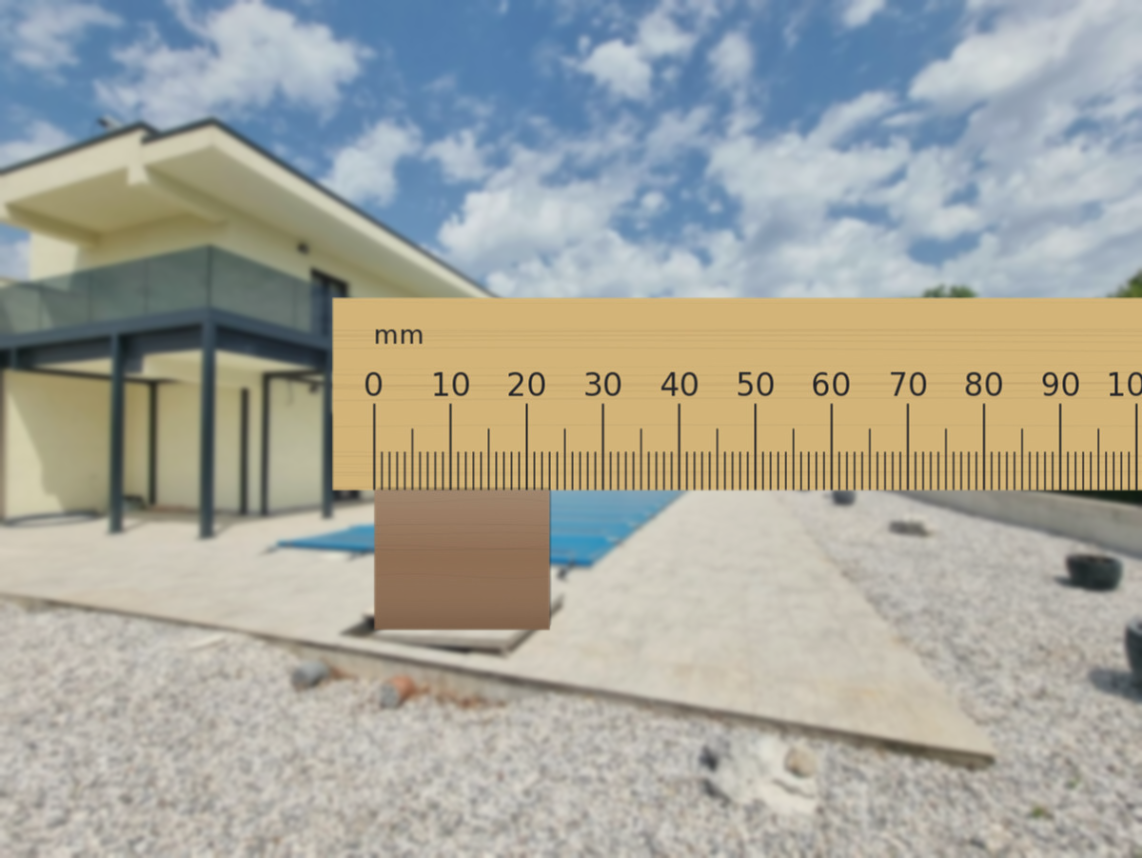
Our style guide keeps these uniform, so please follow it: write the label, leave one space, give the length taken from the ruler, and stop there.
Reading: 23 mm
